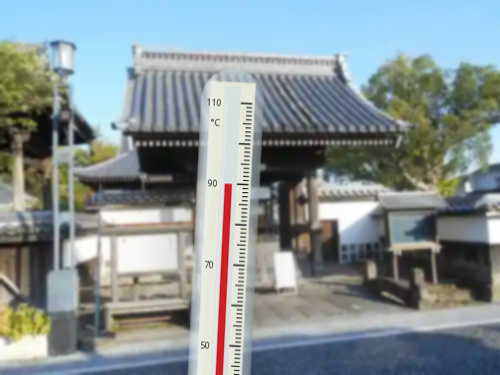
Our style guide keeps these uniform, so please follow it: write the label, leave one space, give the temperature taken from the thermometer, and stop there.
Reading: 90 °C
